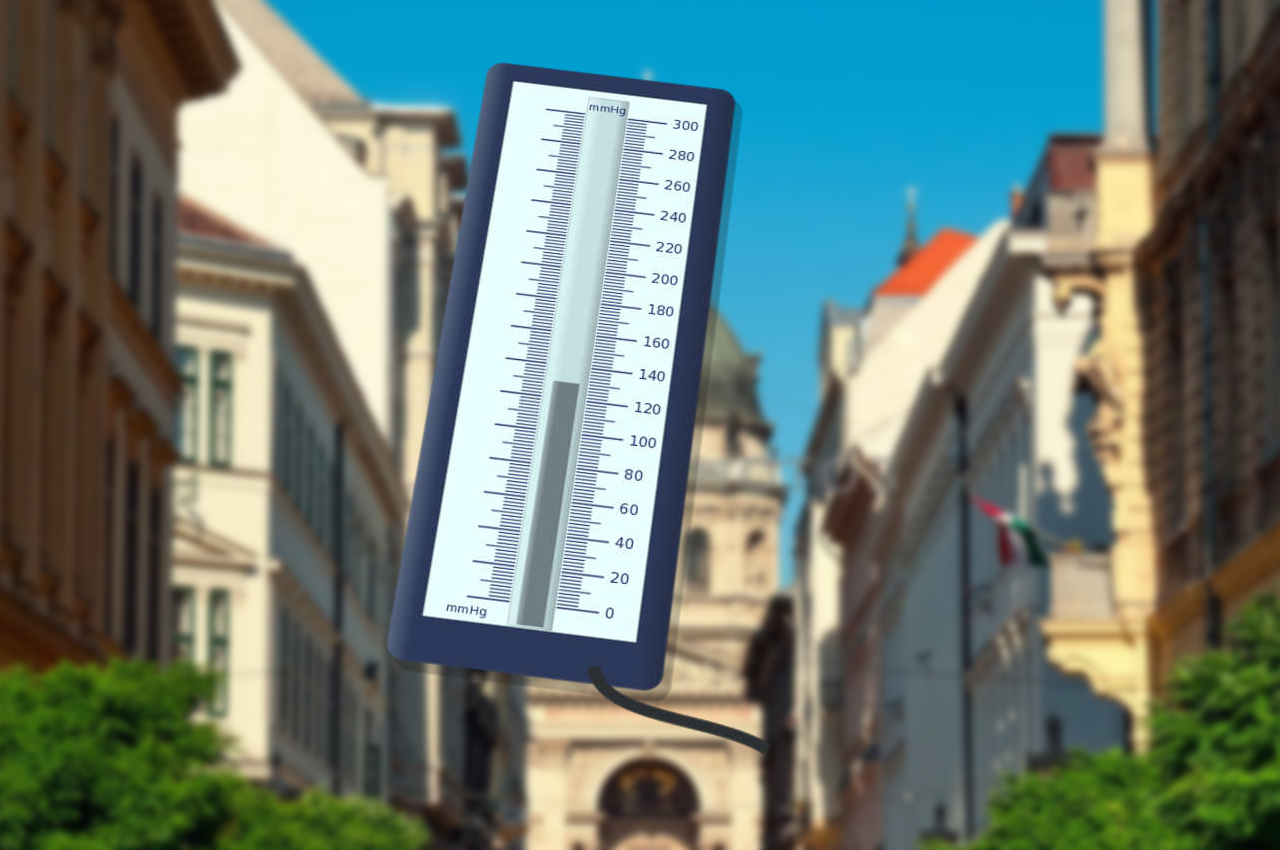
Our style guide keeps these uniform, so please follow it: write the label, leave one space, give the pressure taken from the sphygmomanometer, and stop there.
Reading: 130 mmHg
